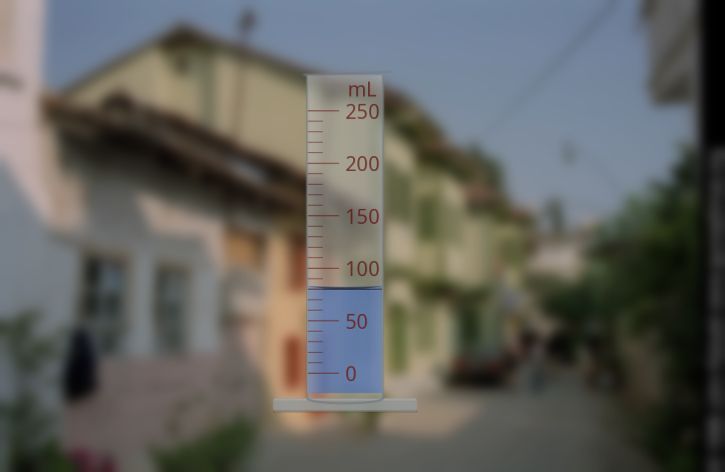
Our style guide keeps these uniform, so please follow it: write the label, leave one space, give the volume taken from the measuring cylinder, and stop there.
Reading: 80 mL
